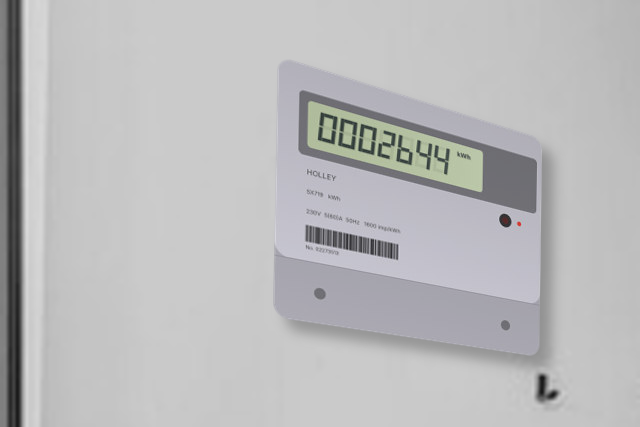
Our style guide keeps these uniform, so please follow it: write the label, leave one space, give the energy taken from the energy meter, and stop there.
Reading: 2644 kWh
